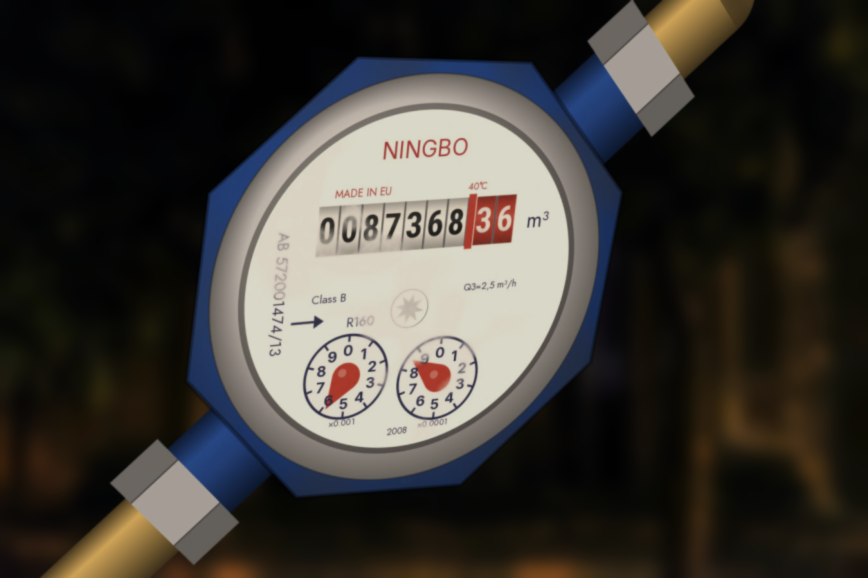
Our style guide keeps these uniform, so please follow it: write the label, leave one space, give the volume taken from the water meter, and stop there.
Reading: 87368.3658 m³
